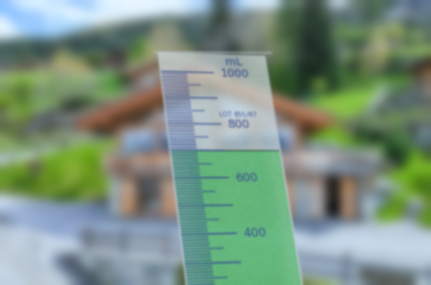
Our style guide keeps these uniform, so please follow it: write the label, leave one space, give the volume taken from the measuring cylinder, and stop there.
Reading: 700 mL
